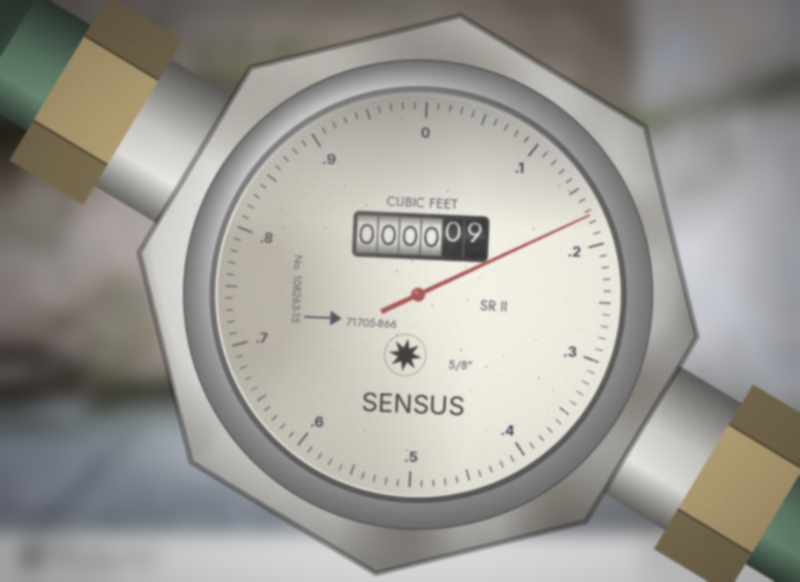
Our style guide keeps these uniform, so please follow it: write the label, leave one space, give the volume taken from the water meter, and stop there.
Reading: 9.17 ft³
